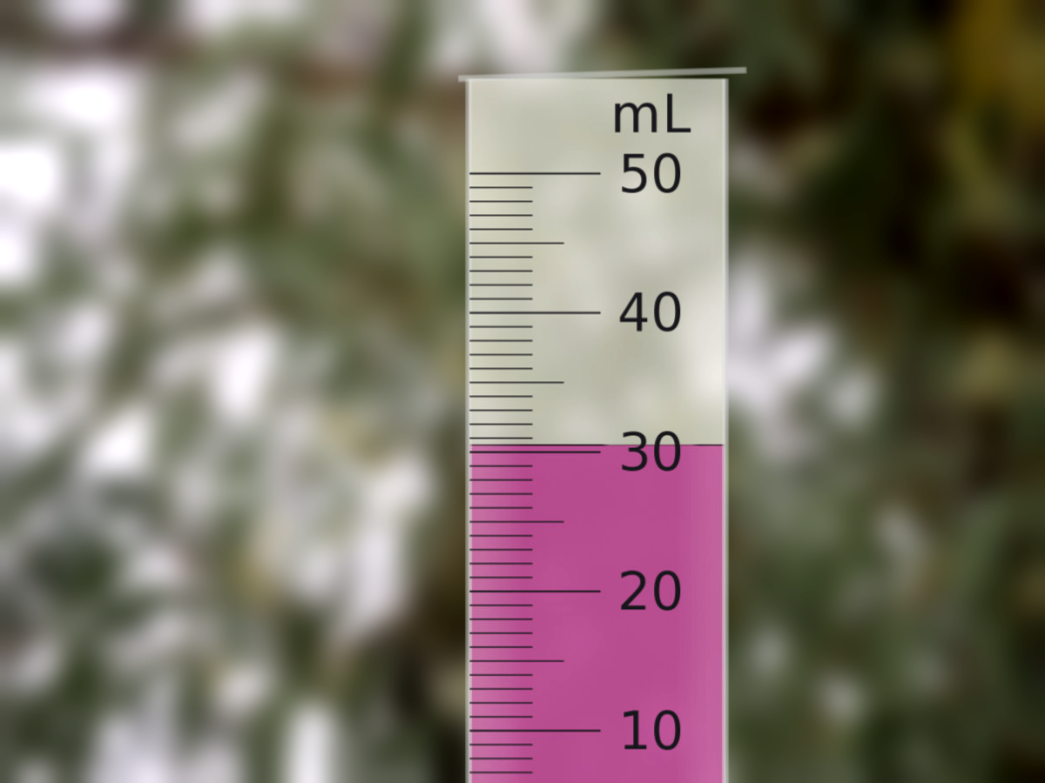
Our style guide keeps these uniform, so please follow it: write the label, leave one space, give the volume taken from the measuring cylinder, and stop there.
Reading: 30.5 mL
